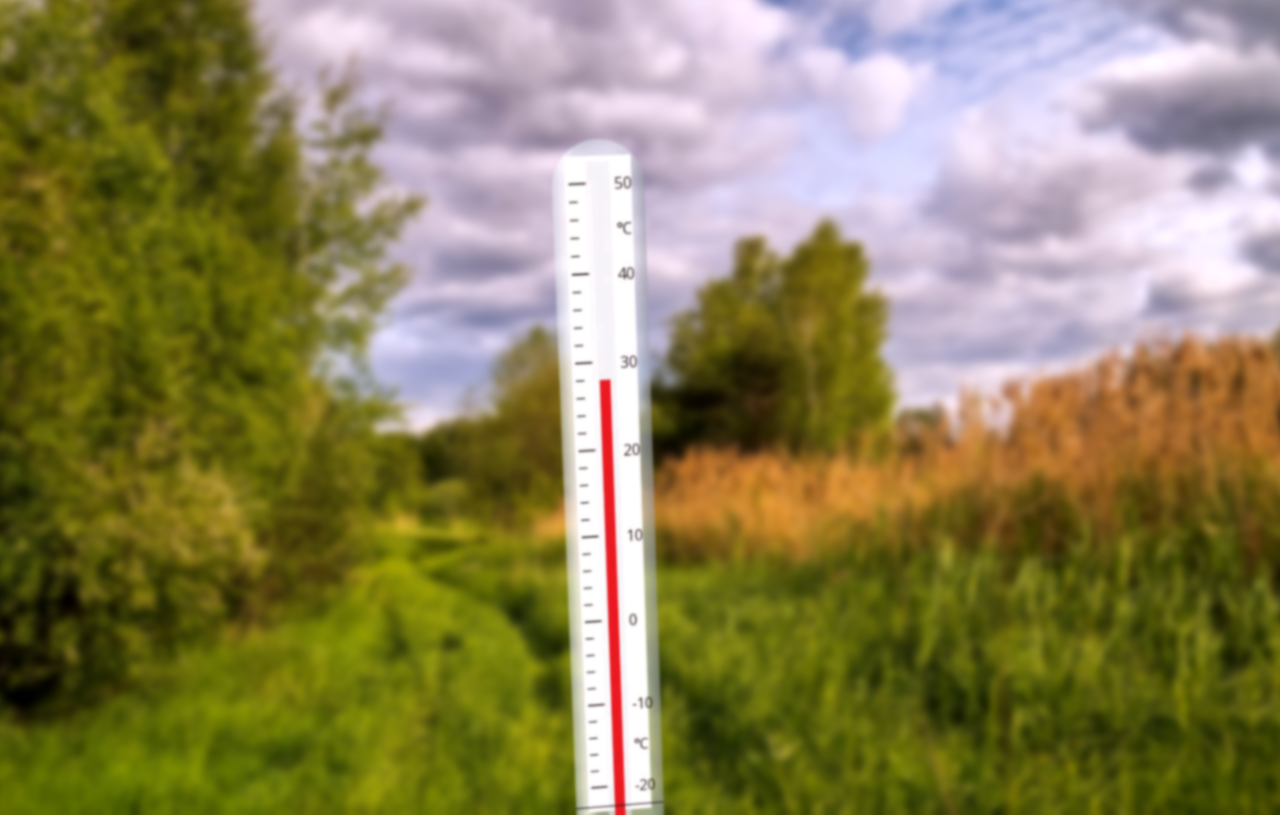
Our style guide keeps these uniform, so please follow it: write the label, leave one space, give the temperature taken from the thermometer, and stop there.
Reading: 28 °C
